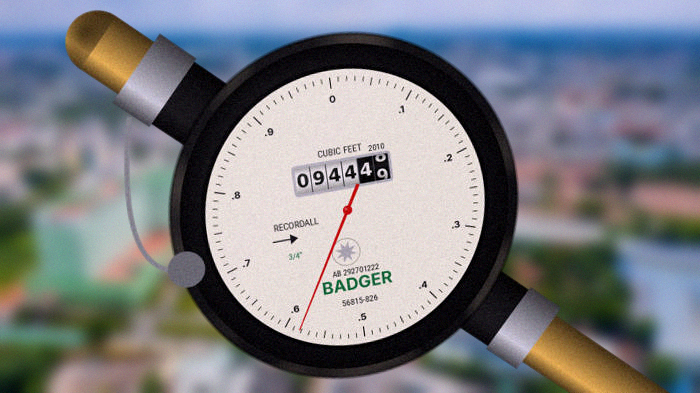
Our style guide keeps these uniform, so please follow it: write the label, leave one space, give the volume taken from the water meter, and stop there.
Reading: 94448.58 ft³
